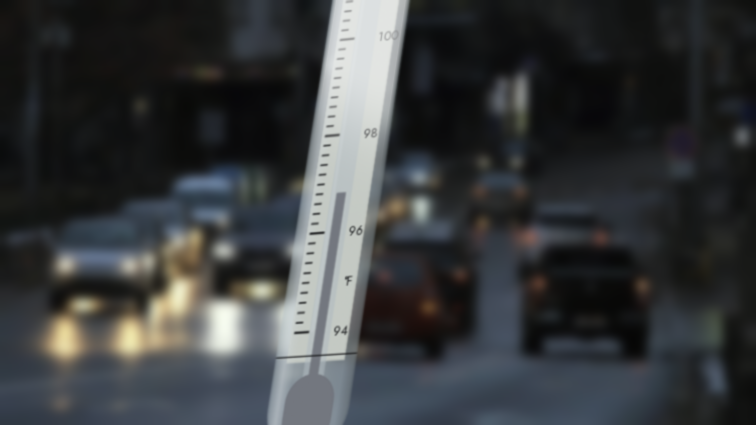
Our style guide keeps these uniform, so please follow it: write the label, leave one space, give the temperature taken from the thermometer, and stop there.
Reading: 96.8 °F
